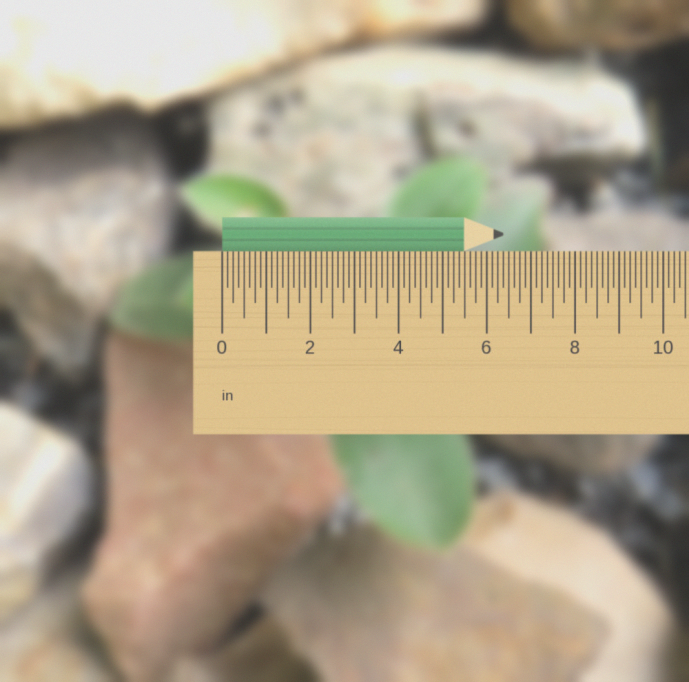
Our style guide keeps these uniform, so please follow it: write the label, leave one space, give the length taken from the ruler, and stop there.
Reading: 6.375 in
